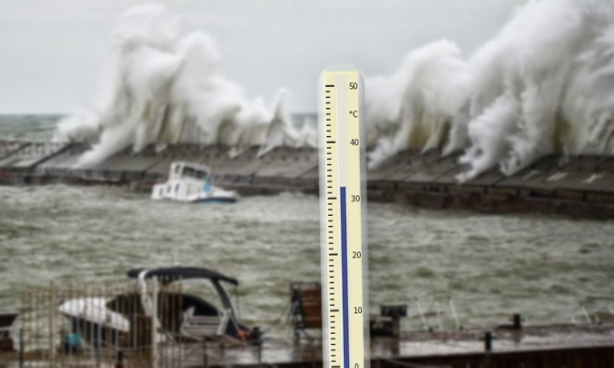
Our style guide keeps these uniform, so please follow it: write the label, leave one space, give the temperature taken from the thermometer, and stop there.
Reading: 32 °C
